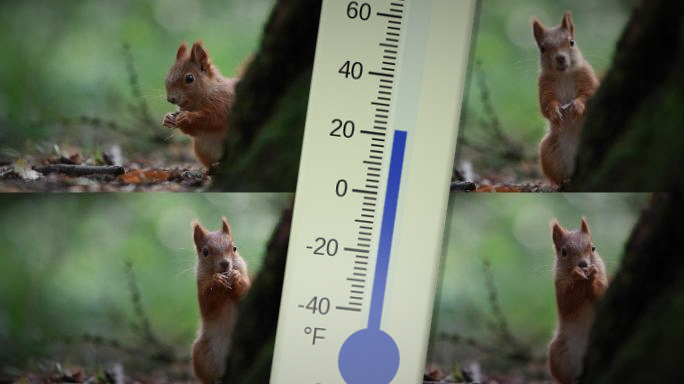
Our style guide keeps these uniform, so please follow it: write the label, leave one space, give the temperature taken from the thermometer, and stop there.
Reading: 22 °F
